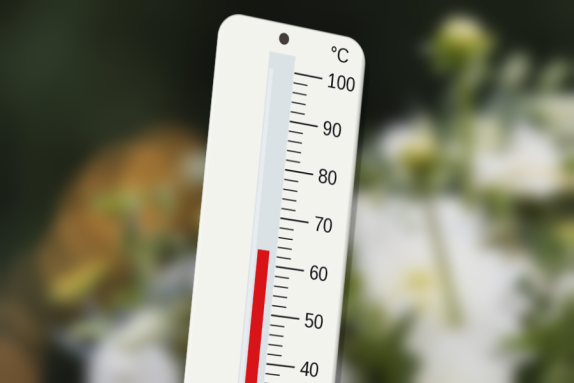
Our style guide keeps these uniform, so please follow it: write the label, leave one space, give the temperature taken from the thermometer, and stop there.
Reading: 63 °C
